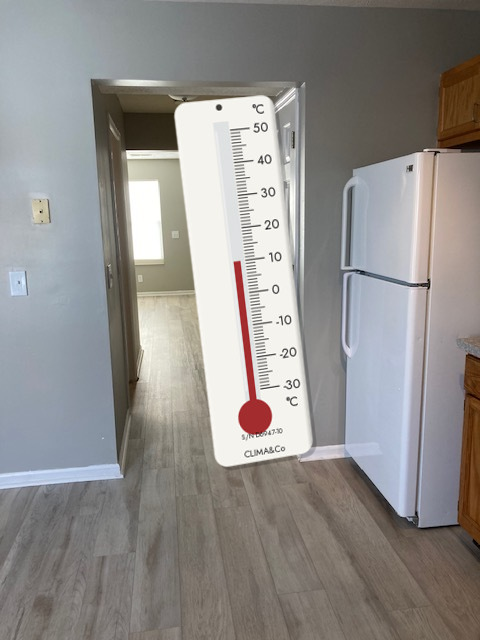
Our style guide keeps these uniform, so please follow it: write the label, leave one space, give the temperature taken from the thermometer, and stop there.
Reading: 10 °C
